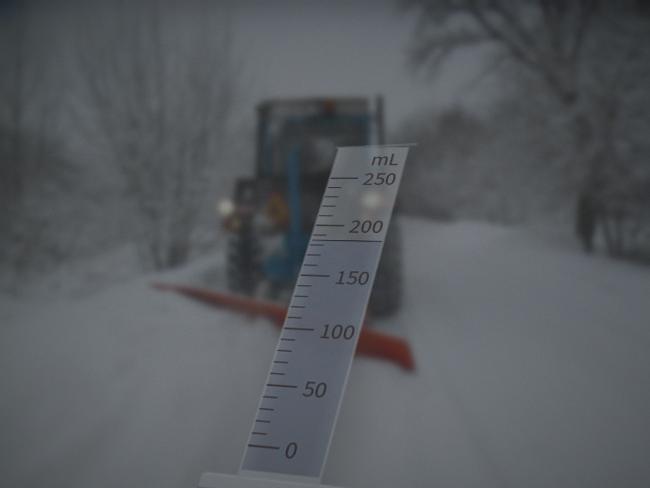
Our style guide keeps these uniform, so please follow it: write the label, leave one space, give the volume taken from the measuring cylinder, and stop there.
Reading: 185 mL
